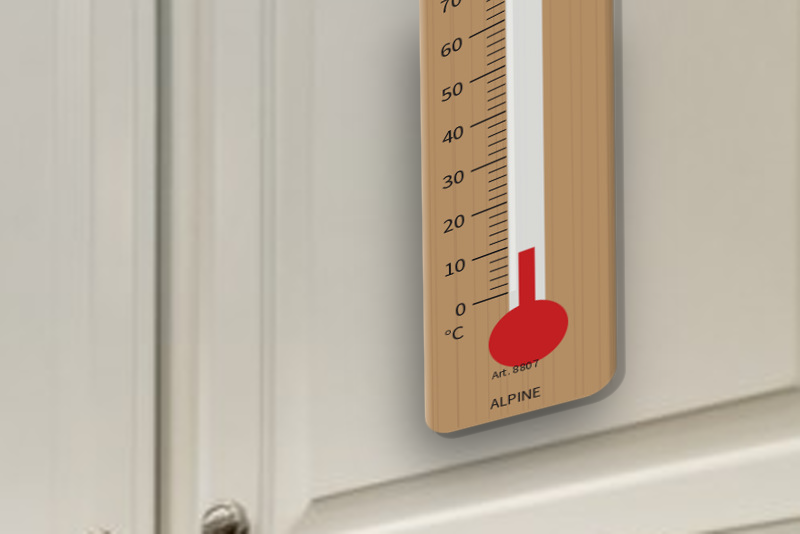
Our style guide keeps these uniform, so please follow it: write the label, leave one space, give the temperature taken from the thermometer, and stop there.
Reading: 8 °C
